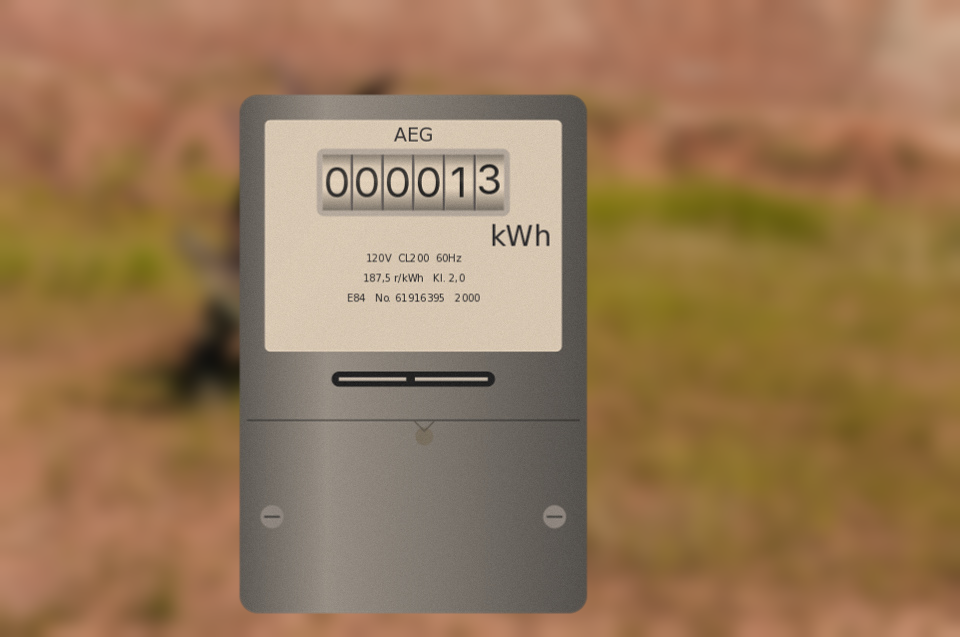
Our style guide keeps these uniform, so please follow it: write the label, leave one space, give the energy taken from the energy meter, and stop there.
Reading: 13 kWh
